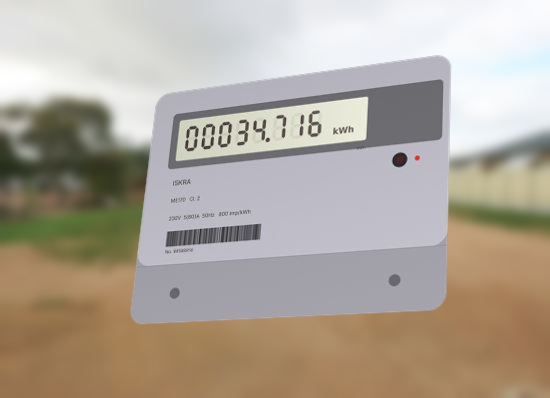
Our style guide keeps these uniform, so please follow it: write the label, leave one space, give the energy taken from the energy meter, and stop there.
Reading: 34.716 kWh
